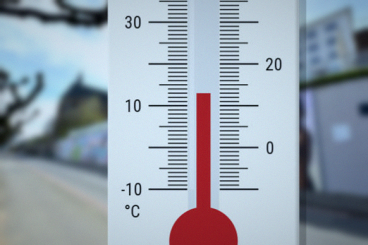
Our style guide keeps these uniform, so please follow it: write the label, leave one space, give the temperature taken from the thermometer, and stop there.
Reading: 13 °C
